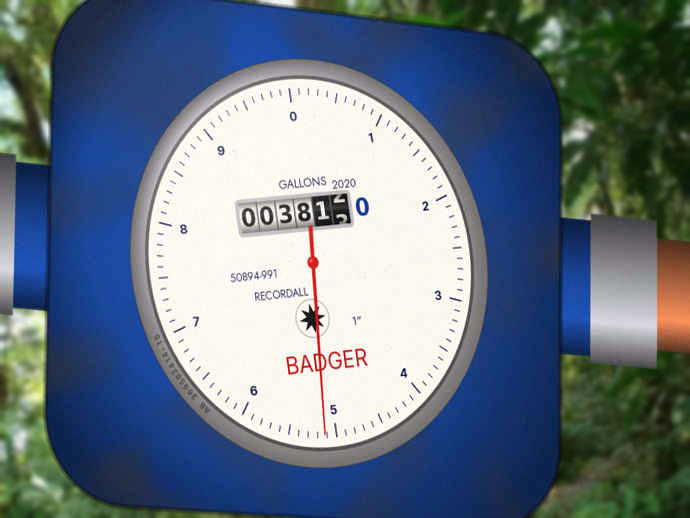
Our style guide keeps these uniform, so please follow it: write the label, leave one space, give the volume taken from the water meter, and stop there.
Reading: 38125.1 gal
